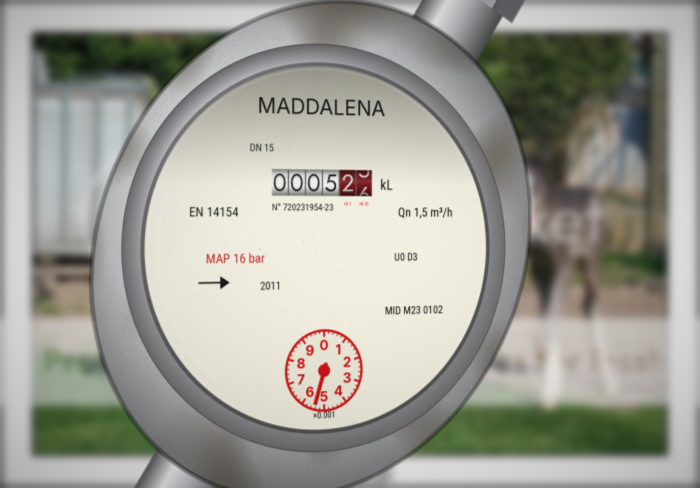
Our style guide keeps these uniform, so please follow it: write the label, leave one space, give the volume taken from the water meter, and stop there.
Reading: 5.255 kL
